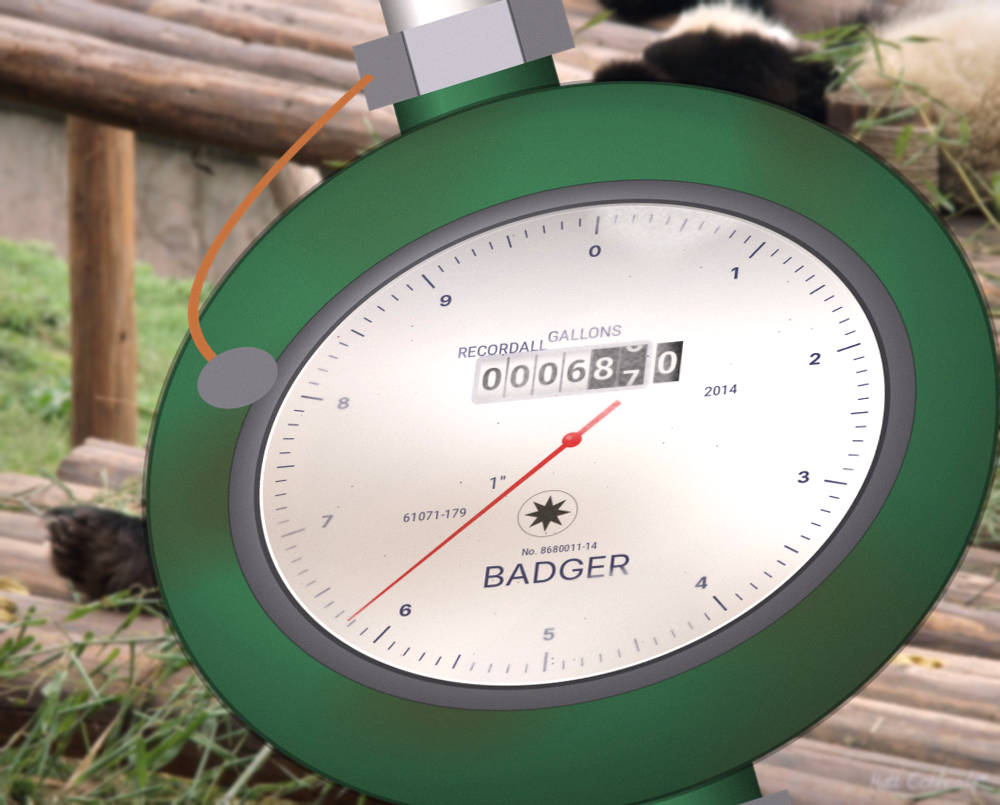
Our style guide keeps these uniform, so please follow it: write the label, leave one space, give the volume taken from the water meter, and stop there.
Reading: 6866.2 gal
